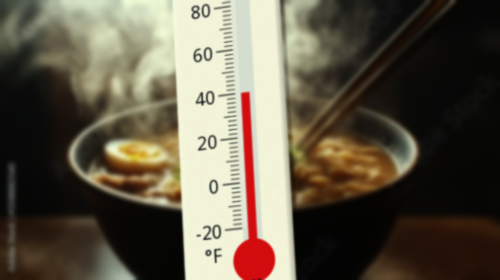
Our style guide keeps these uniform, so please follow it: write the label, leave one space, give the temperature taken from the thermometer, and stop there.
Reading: 40 °F
